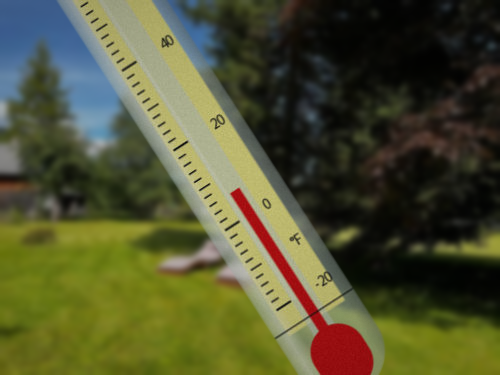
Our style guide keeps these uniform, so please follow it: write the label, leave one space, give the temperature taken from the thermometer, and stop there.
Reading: 6 °F
